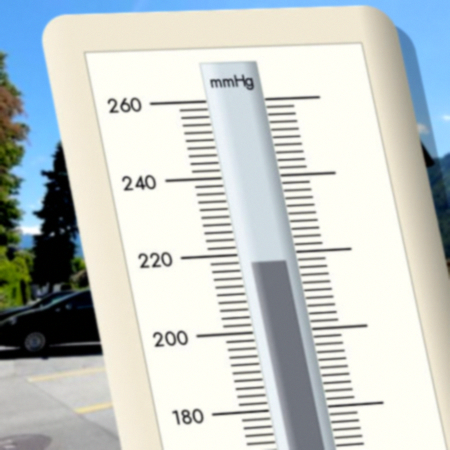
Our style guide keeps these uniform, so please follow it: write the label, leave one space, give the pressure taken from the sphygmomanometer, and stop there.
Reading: 218 mmHg
